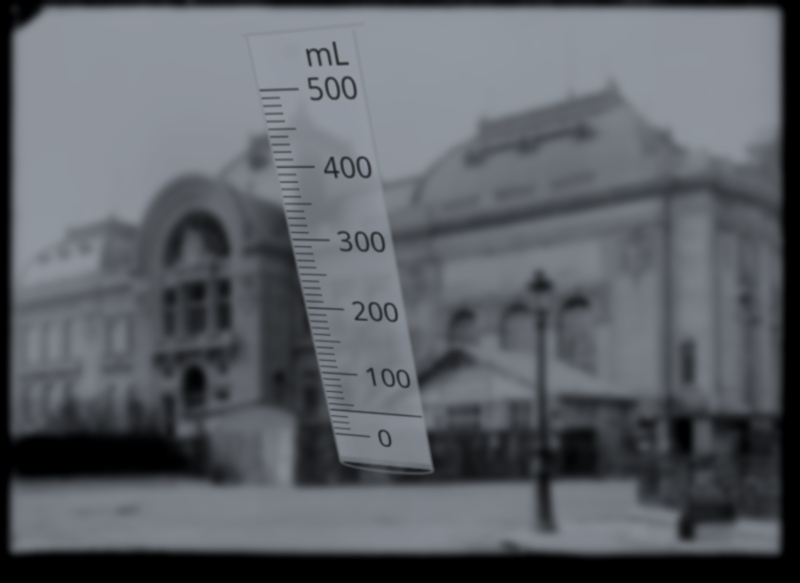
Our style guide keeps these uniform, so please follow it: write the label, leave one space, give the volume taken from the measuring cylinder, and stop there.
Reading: 40 mL
